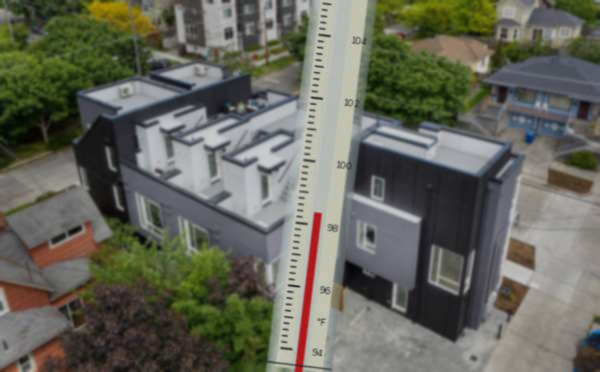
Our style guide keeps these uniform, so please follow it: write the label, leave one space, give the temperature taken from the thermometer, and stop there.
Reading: 98.4 °F
